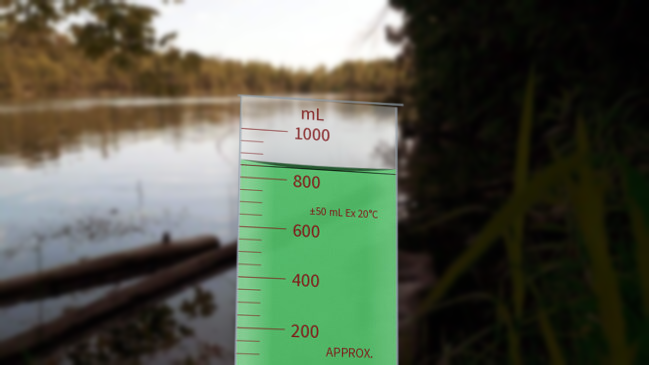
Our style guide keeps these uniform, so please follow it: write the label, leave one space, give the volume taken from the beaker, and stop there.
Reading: 850 mL
